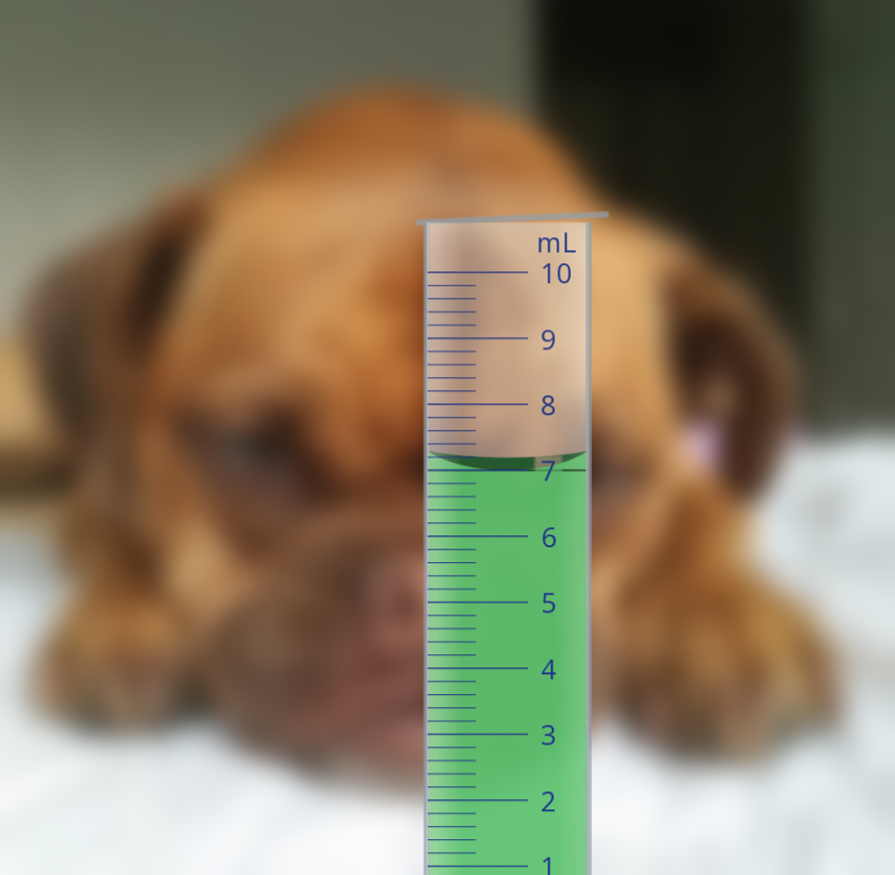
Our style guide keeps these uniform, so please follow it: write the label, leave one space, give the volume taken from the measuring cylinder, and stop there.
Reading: 7 mL
